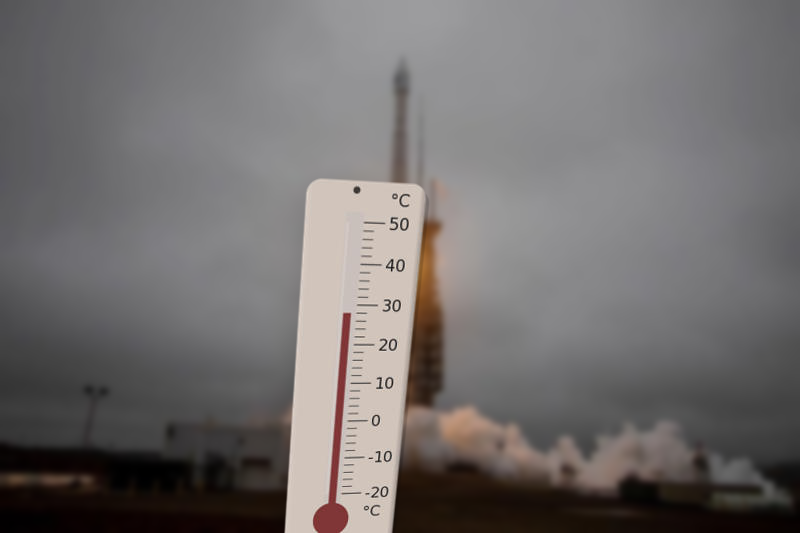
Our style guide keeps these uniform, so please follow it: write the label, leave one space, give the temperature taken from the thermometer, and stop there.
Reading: 28 °C
